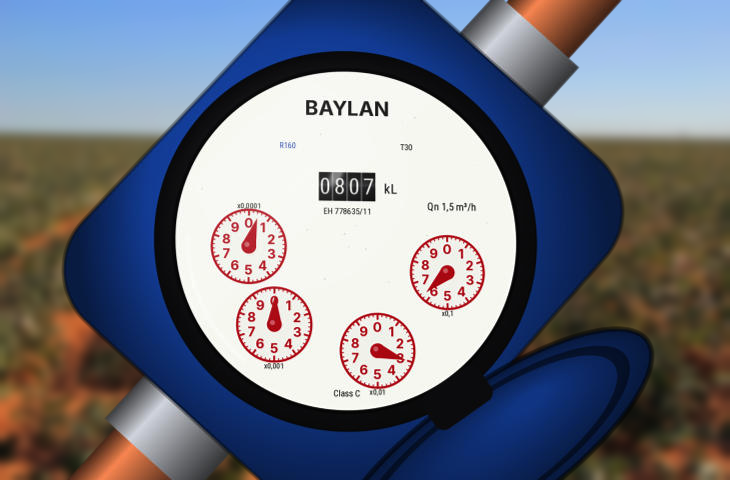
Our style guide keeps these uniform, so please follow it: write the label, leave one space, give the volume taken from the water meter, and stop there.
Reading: 807.6300 kL
